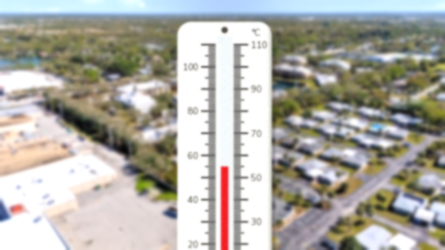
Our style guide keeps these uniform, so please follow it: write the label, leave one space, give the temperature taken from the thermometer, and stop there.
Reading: 55 °C
